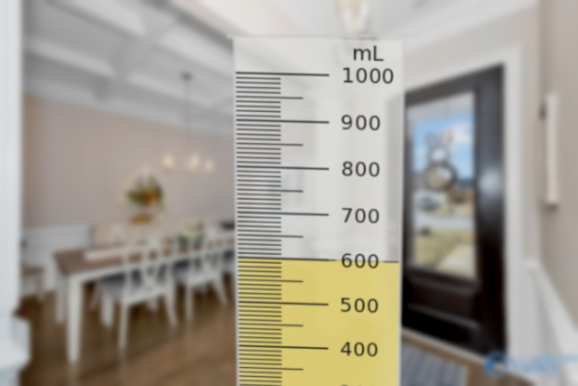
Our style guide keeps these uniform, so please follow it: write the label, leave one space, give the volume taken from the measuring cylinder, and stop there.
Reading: 600 mL
